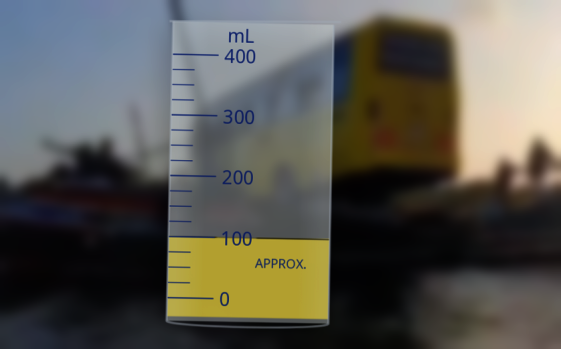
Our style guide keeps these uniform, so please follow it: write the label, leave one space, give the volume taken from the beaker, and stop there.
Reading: 100 mL
